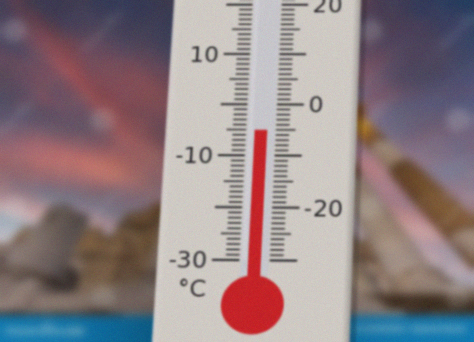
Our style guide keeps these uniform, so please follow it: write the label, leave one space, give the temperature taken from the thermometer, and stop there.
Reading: -5 °C
